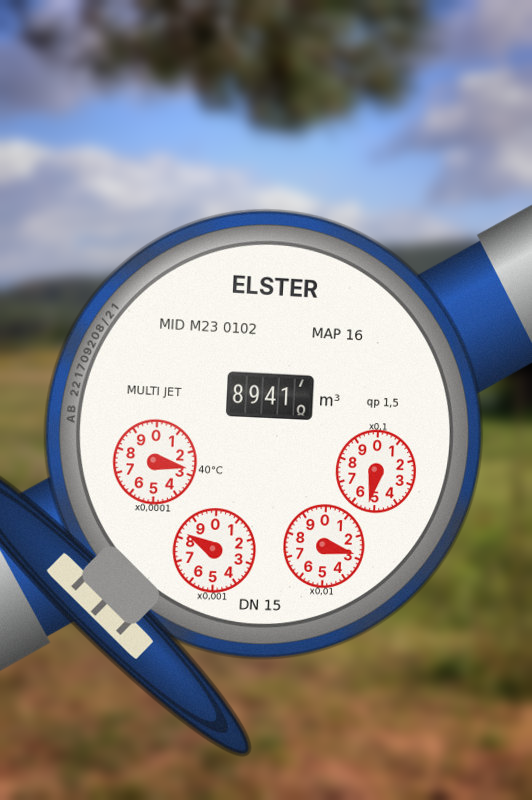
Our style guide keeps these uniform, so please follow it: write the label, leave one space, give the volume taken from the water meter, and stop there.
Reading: 89417.5282 m³
